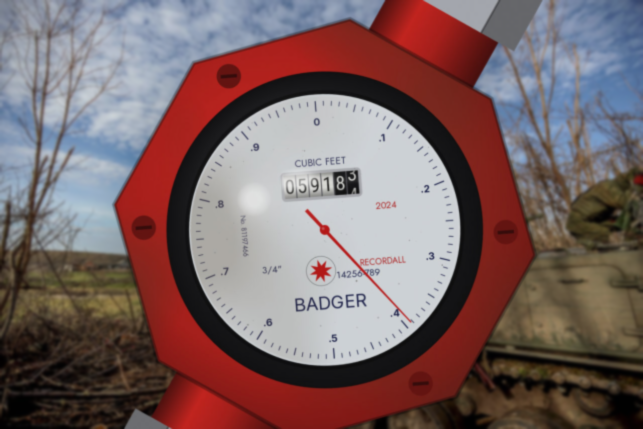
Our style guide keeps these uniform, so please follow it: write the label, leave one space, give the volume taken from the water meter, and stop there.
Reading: 59183.39 ft³
